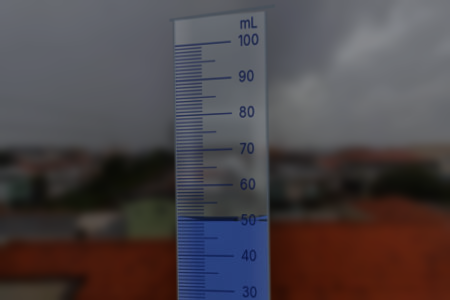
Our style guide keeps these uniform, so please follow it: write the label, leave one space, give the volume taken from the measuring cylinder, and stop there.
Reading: 50 mL
